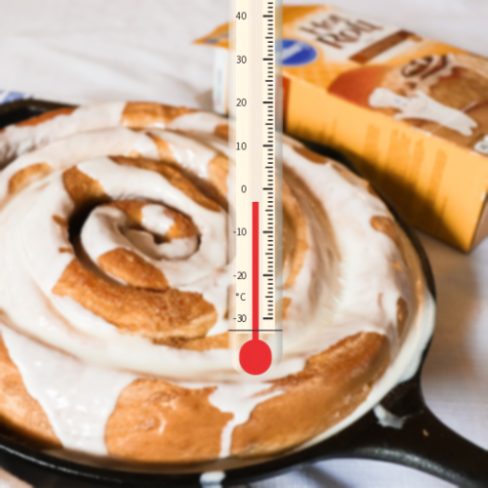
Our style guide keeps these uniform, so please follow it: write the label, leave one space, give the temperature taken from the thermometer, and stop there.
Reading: -3 °C
